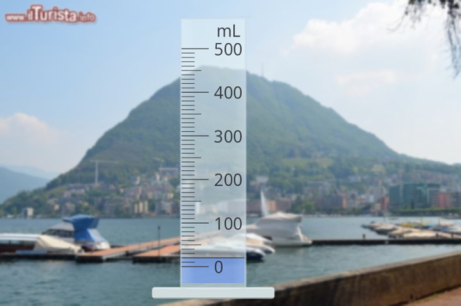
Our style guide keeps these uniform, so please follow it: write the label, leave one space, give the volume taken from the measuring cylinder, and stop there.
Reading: 20 mL
